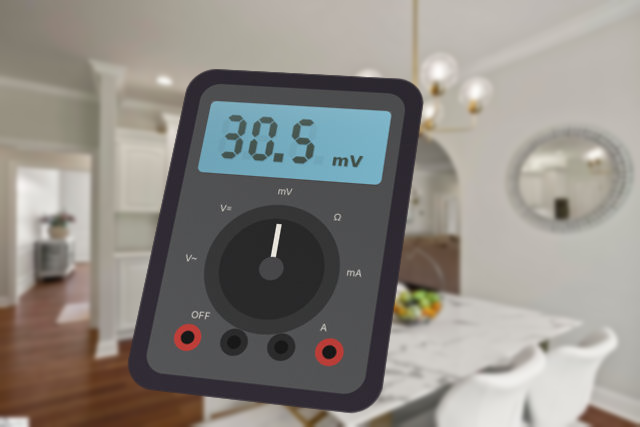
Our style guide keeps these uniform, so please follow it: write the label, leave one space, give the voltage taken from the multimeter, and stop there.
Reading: 30.5 mV
